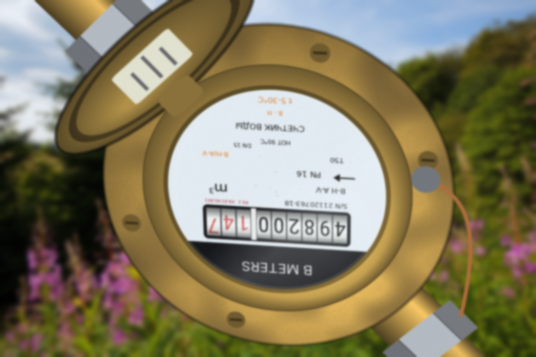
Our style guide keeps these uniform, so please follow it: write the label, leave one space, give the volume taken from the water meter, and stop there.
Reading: 498200.147 m³
